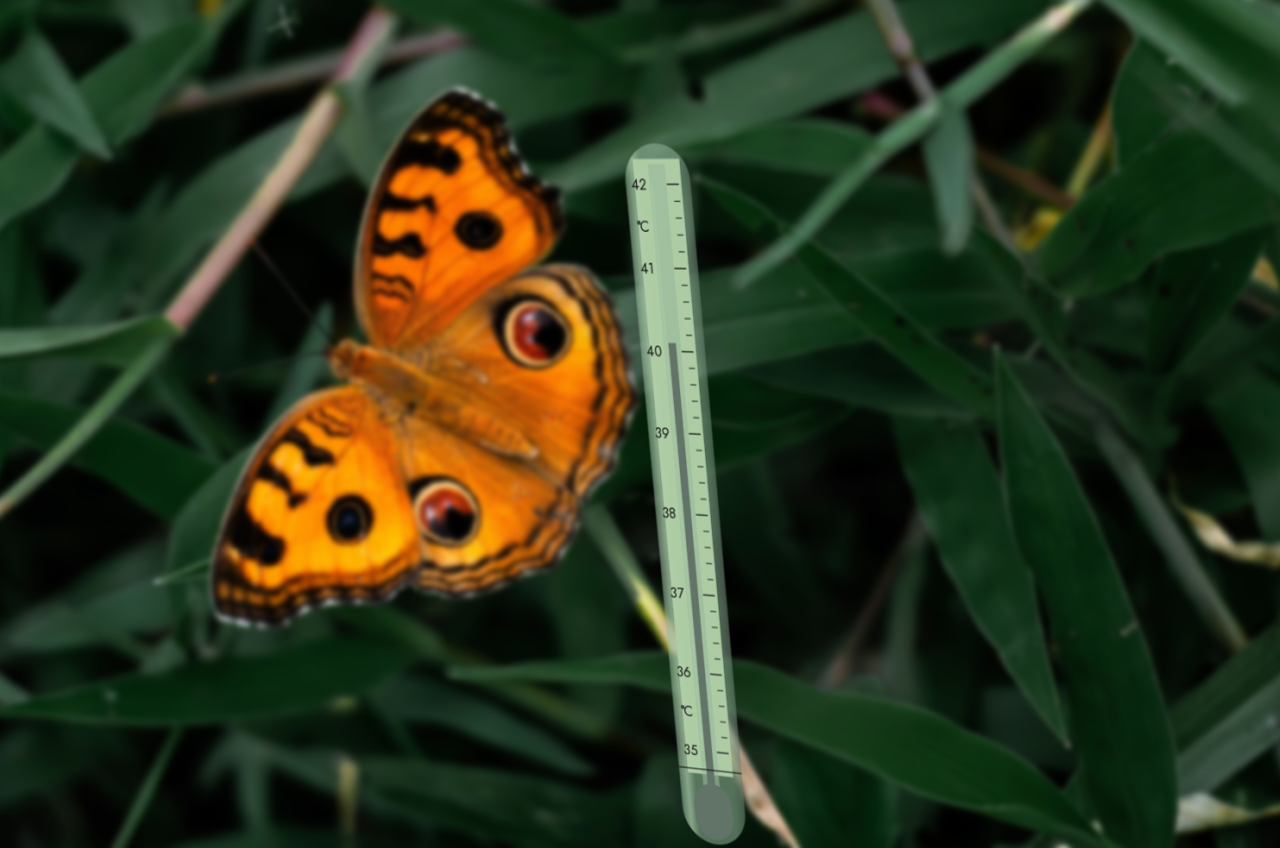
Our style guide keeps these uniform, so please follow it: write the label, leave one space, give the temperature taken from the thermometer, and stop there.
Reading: 40.1 °C
